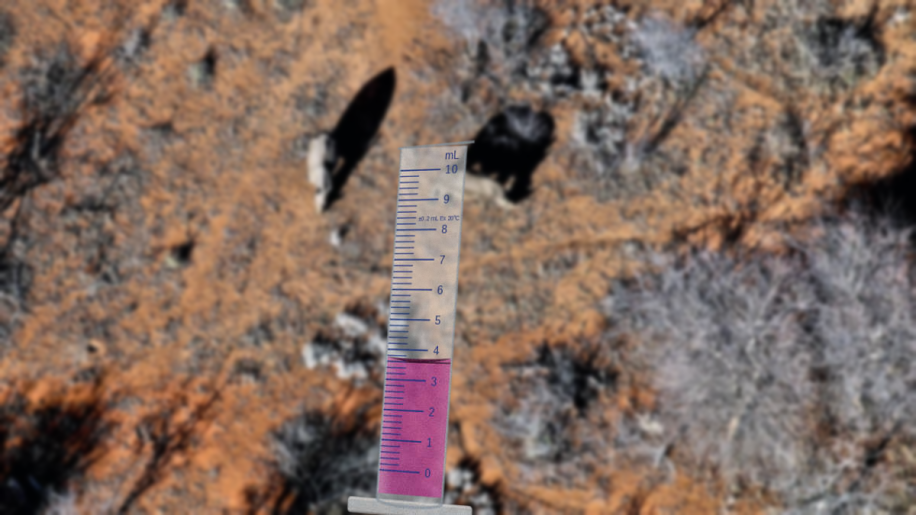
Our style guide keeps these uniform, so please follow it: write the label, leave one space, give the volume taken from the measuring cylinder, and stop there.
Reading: 3.6 mL
